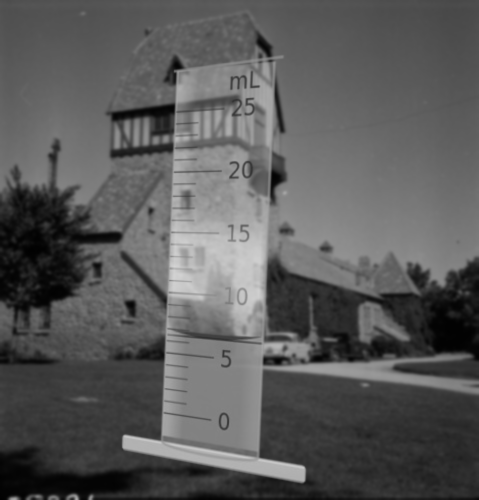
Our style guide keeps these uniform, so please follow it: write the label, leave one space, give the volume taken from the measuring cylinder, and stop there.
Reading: 6.5 mL
